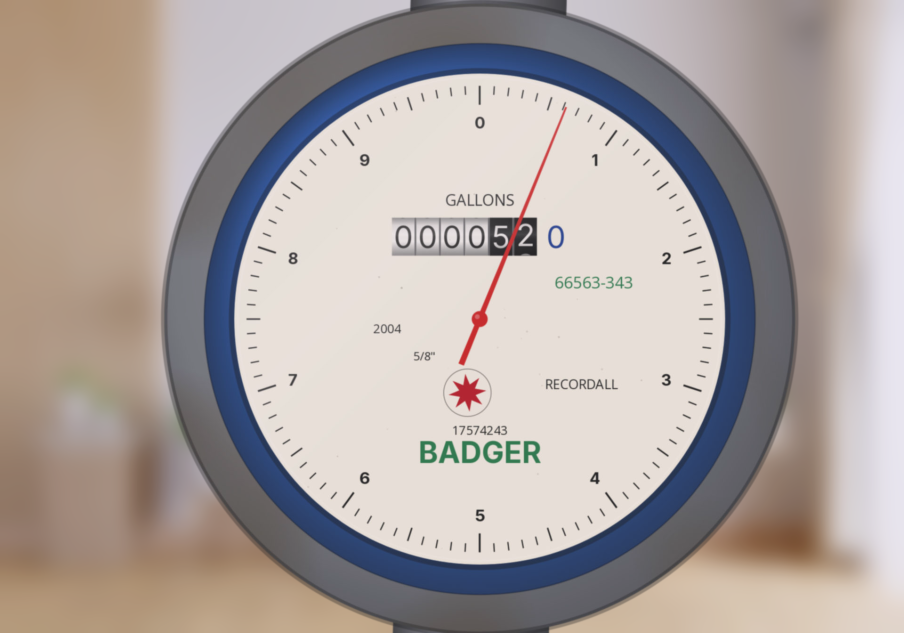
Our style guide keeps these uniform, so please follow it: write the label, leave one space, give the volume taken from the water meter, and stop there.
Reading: 520.6 gal
